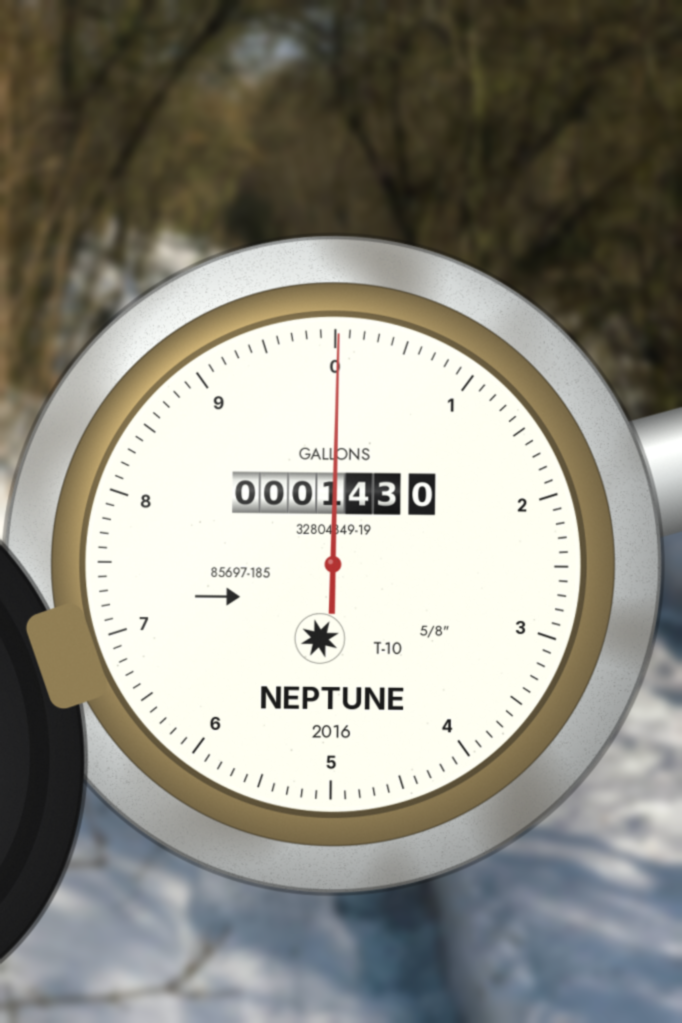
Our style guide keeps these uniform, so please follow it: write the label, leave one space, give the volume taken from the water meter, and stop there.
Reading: 1430.0 gal
